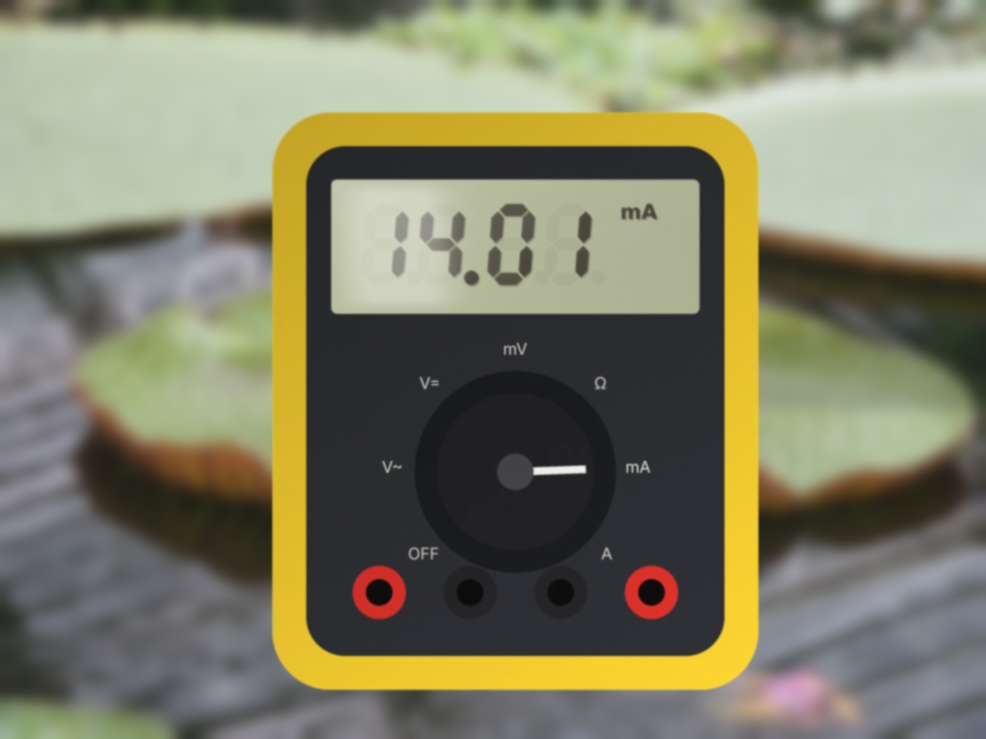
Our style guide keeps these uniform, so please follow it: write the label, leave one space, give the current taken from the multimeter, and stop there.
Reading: 14.01 mA
